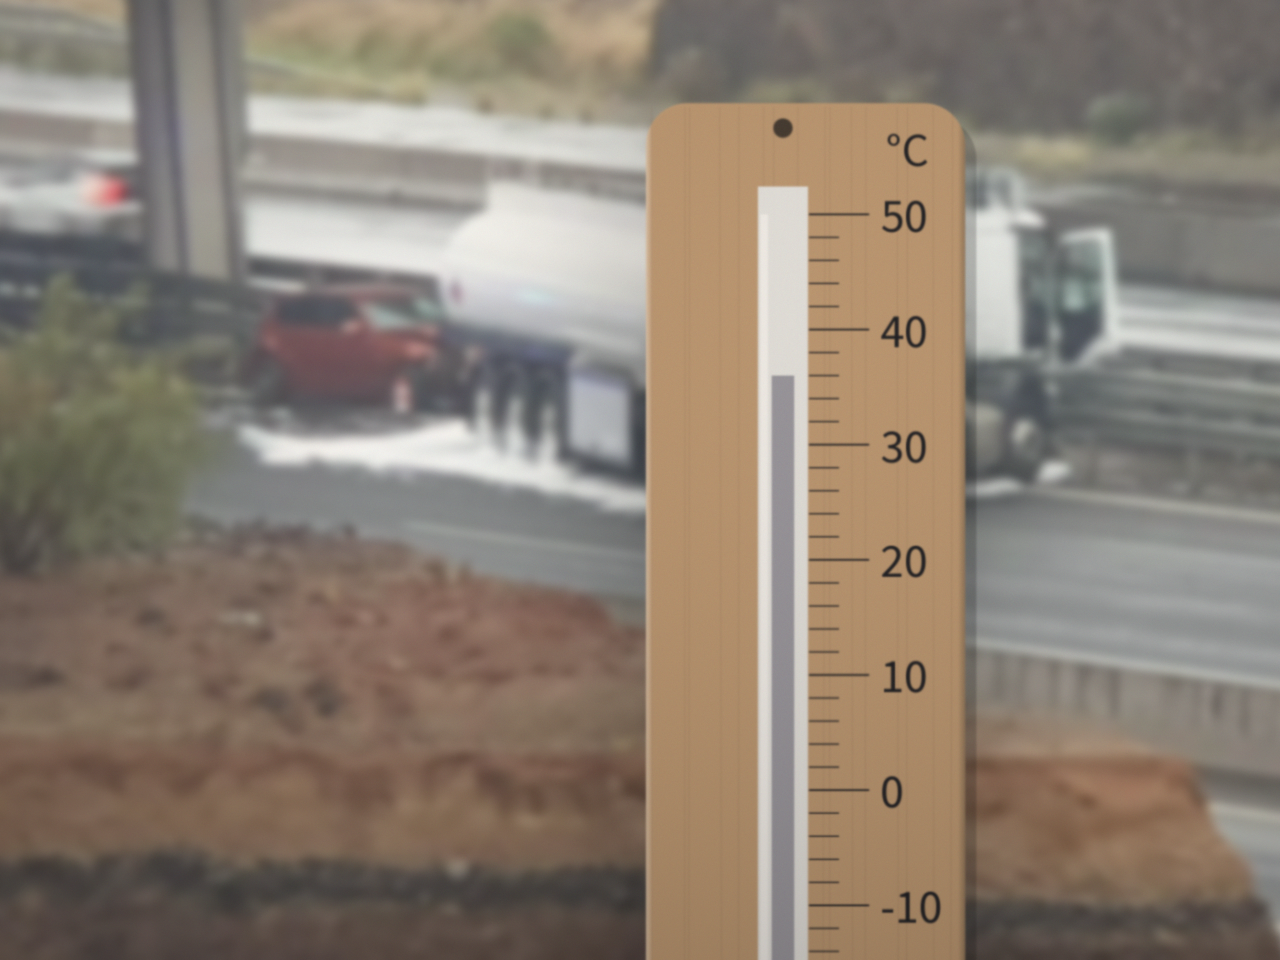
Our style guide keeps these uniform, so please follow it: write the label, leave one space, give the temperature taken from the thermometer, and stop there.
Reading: 36 °C
